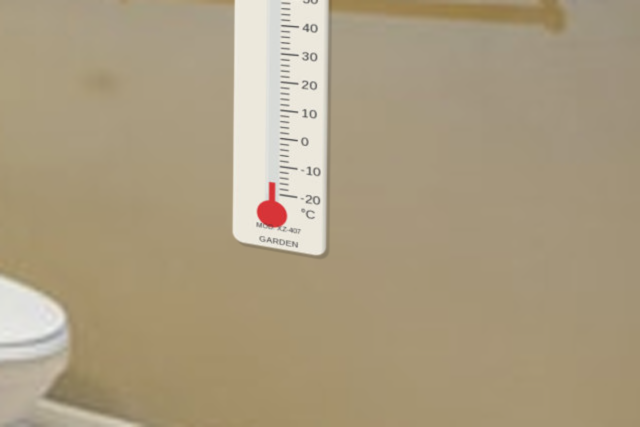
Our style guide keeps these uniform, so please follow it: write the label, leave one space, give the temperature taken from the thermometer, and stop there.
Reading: -16 °C
